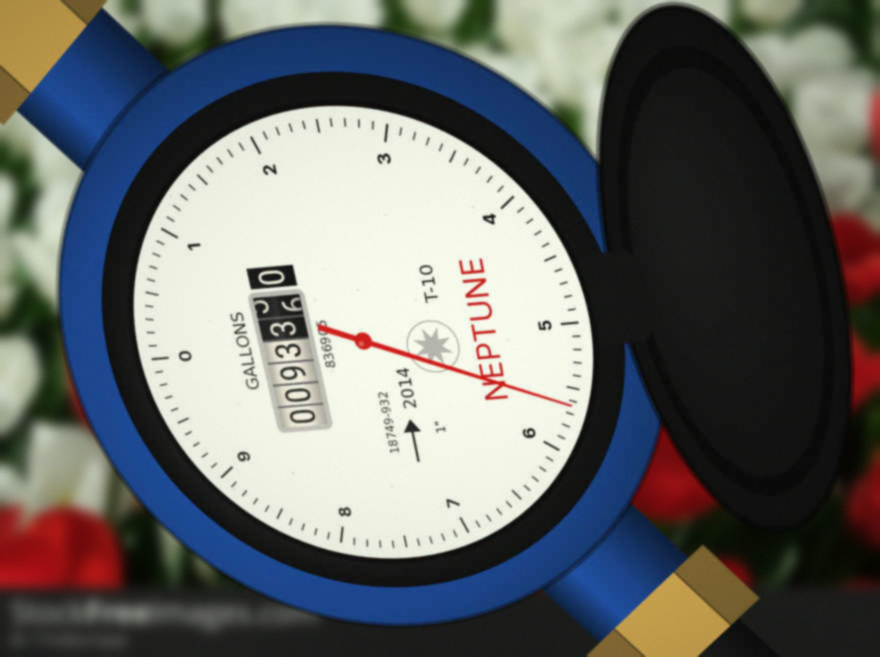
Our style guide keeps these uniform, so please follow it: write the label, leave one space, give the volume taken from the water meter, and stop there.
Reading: 93355.6 gal
